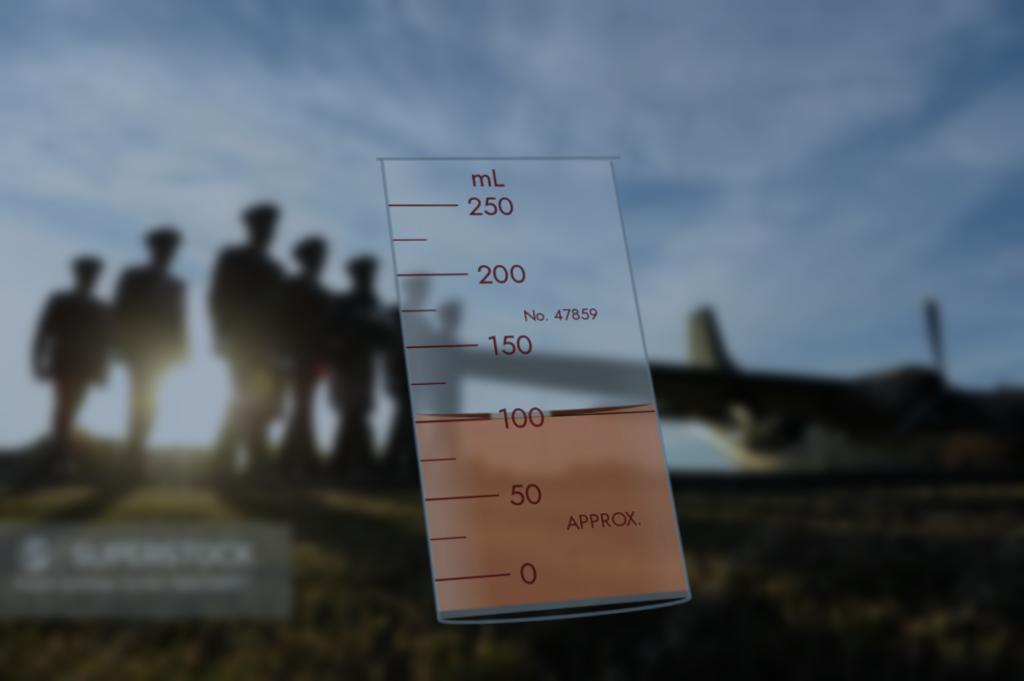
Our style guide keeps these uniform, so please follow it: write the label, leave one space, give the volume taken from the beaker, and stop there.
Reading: 100 mL
